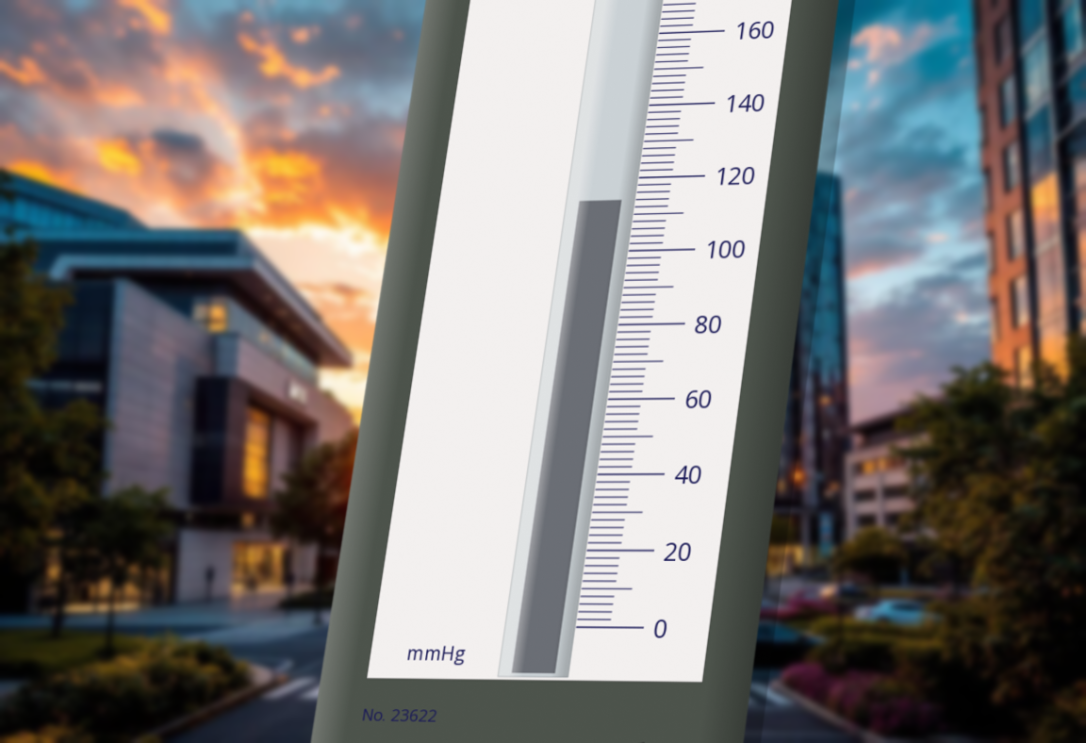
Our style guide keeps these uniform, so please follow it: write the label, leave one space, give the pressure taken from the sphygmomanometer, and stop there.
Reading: 114 mmHg
